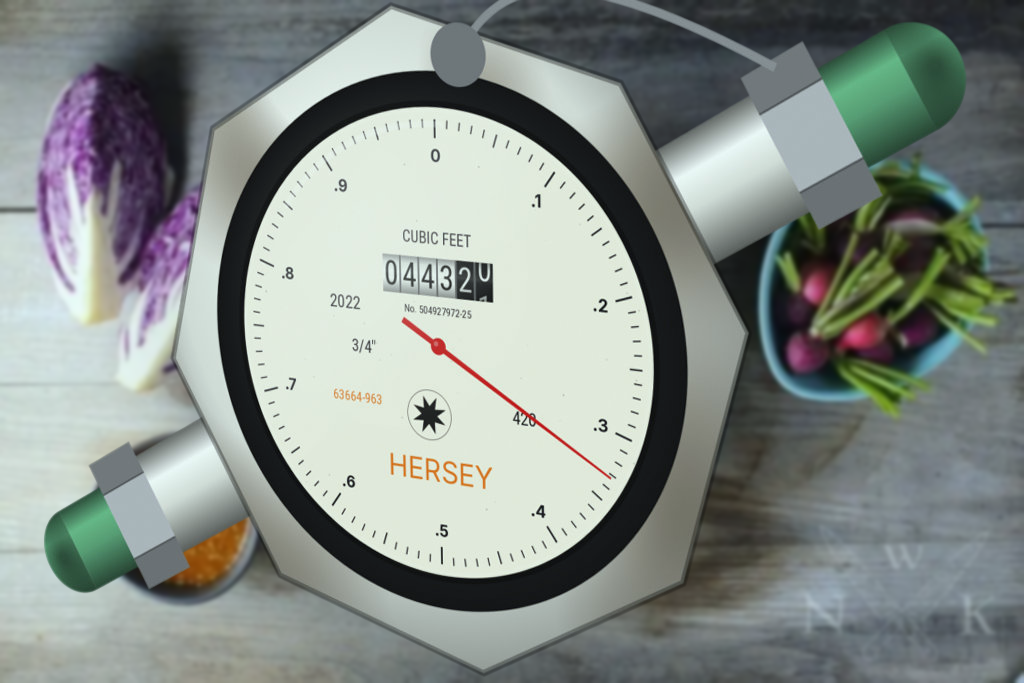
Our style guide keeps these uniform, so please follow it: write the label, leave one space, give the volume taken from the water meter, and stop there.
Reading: 44320.33 ft³
